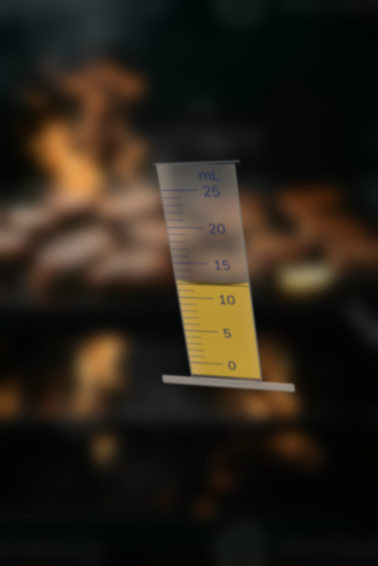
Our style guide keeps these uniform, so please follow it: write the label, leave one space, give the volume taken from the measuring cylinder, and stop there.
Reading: 12 mL
